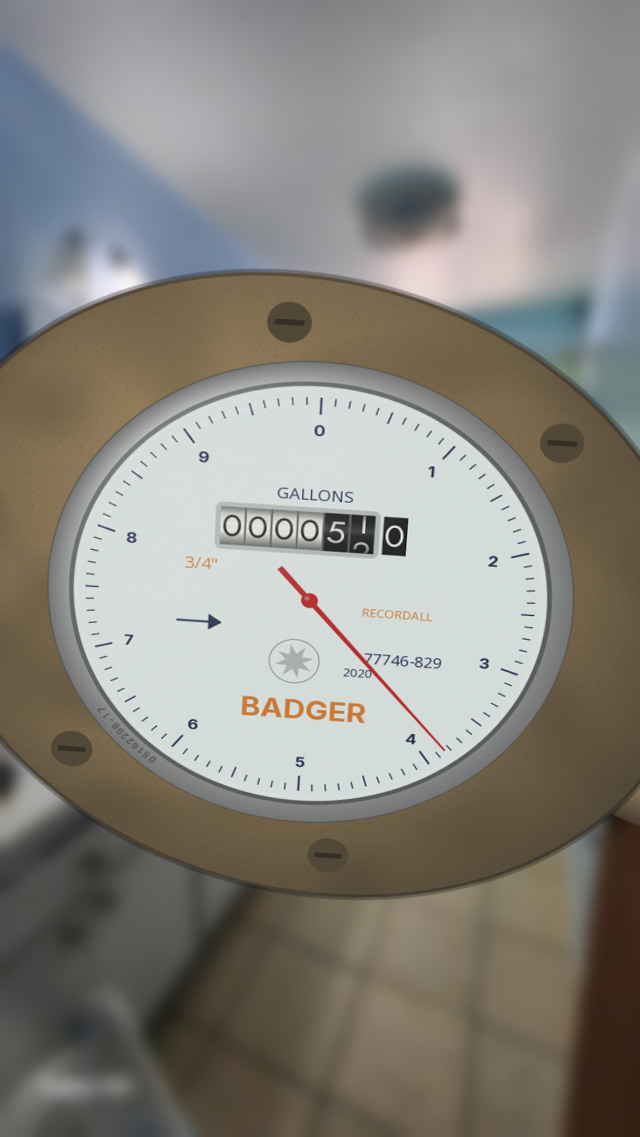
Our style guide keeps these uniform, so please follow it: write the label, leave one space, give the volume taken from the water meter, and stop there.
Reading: 513.8 gal
